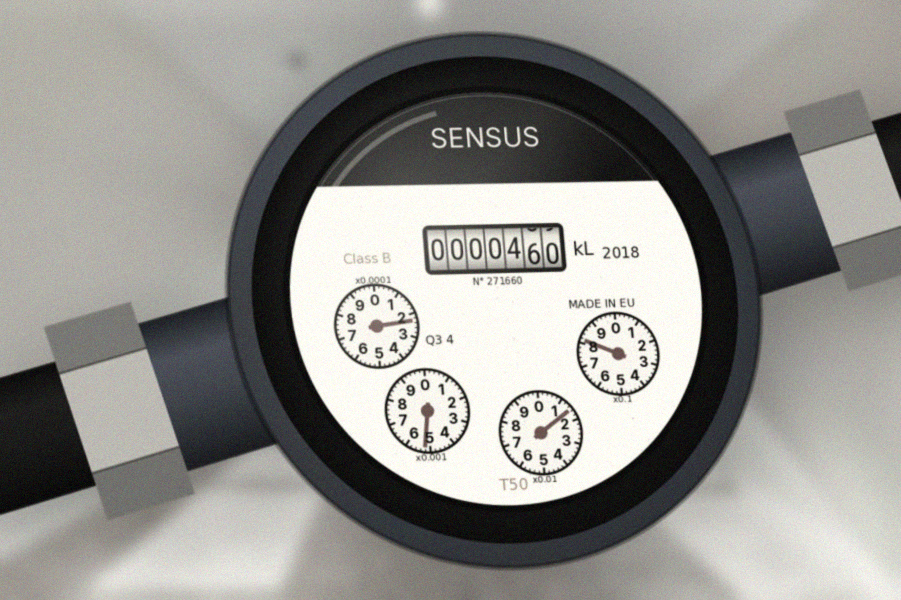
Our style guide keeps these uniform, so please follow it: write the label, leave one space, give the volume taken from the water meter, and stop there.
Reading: 459.8152 kL
